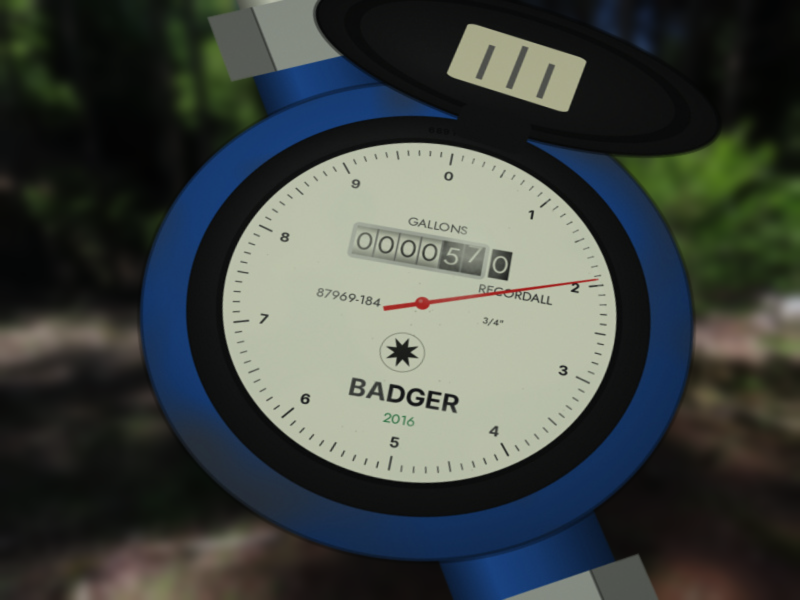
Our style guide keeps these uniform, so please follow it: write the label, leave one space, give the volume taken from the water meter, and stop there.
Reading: 571.9 gal
